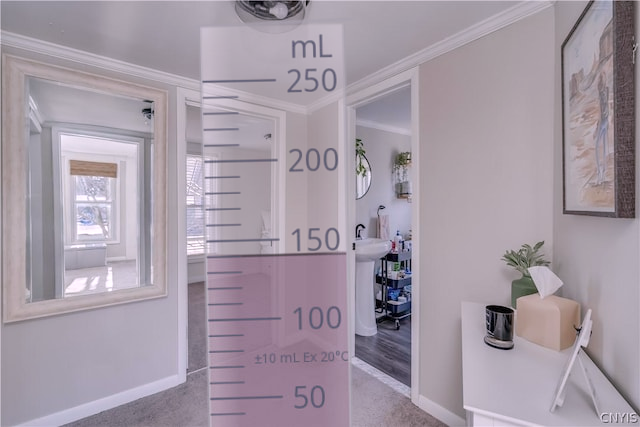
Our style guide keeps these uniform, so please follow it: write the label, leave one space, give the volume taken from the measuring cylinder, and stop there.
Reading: 140 mL
